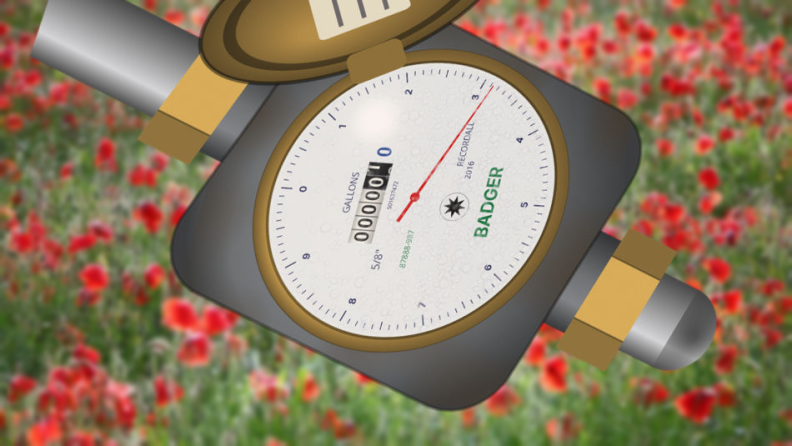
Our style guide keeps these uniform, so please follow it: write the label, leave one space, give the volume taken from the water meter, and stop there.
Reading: 13.1 gal
